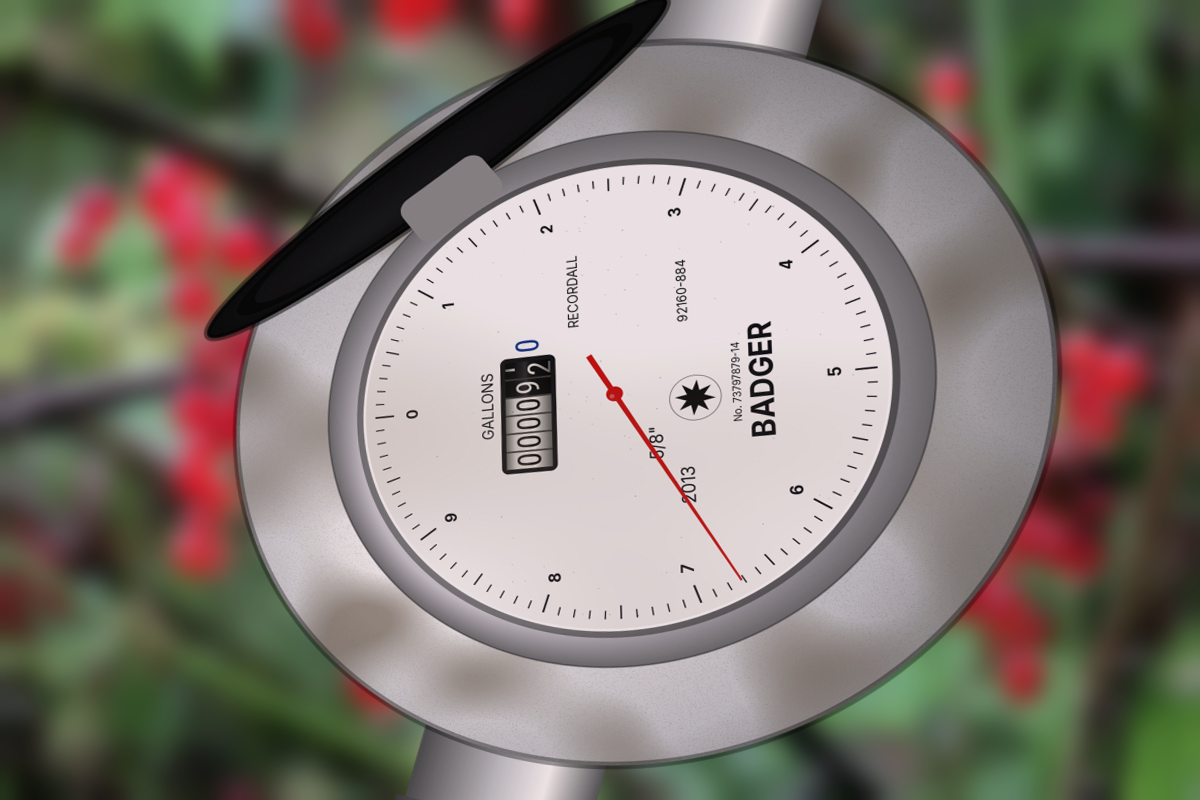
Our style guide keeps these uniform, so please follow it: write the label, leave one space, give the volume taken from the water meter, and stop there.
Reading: 916.7 gal
